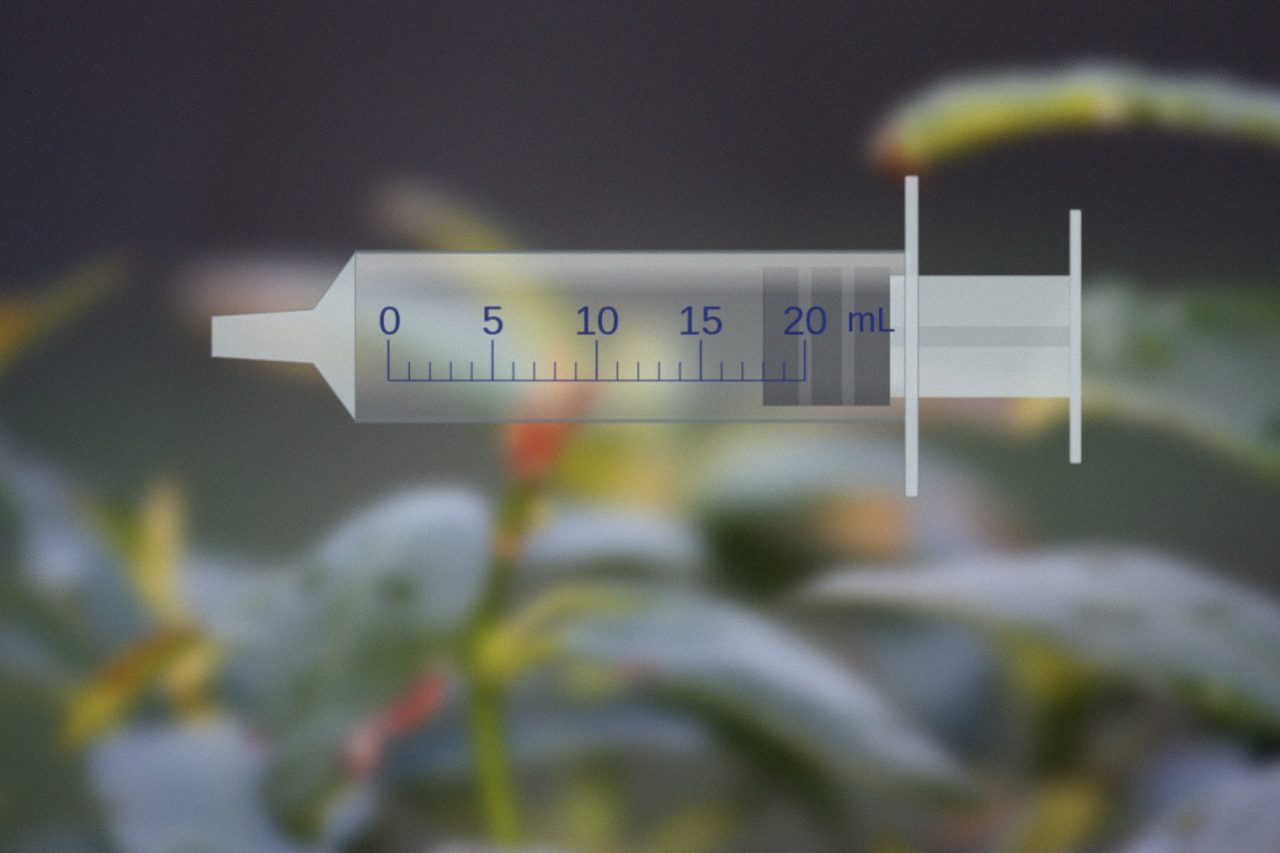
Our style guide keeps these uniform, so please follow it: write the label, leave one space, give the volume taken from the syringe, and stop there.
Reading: 18 mL
